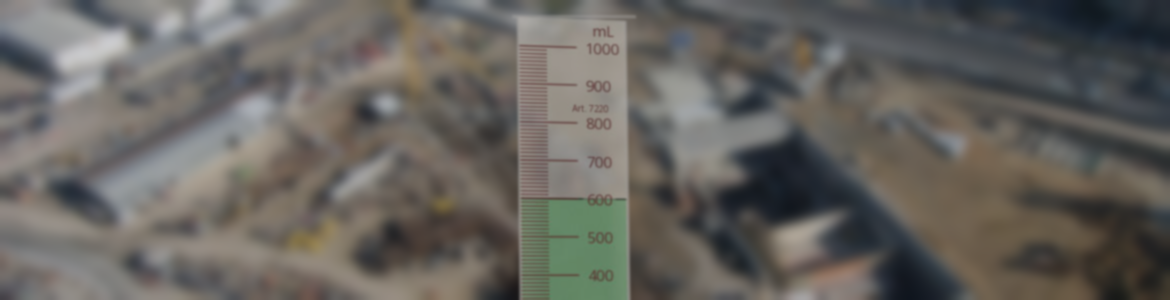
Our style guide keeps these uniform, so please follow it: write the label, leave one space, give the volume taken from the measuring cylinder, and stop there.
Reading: 600 mL
